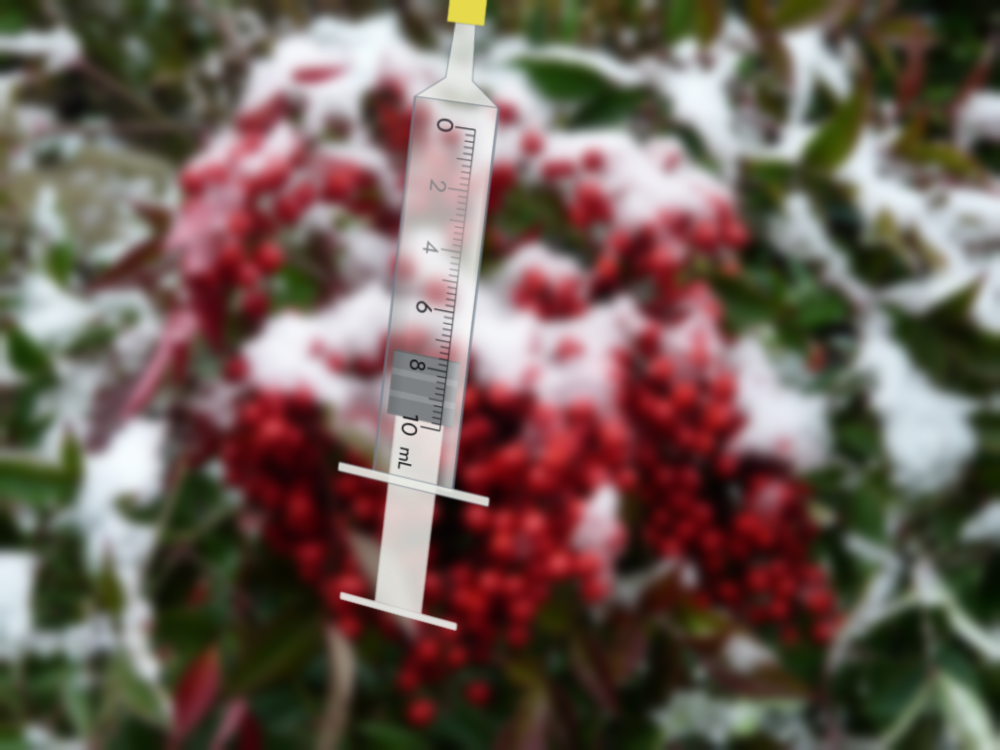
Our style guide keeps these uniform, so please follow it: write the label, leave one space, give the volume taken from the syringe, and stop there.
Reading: 7.6 mL
